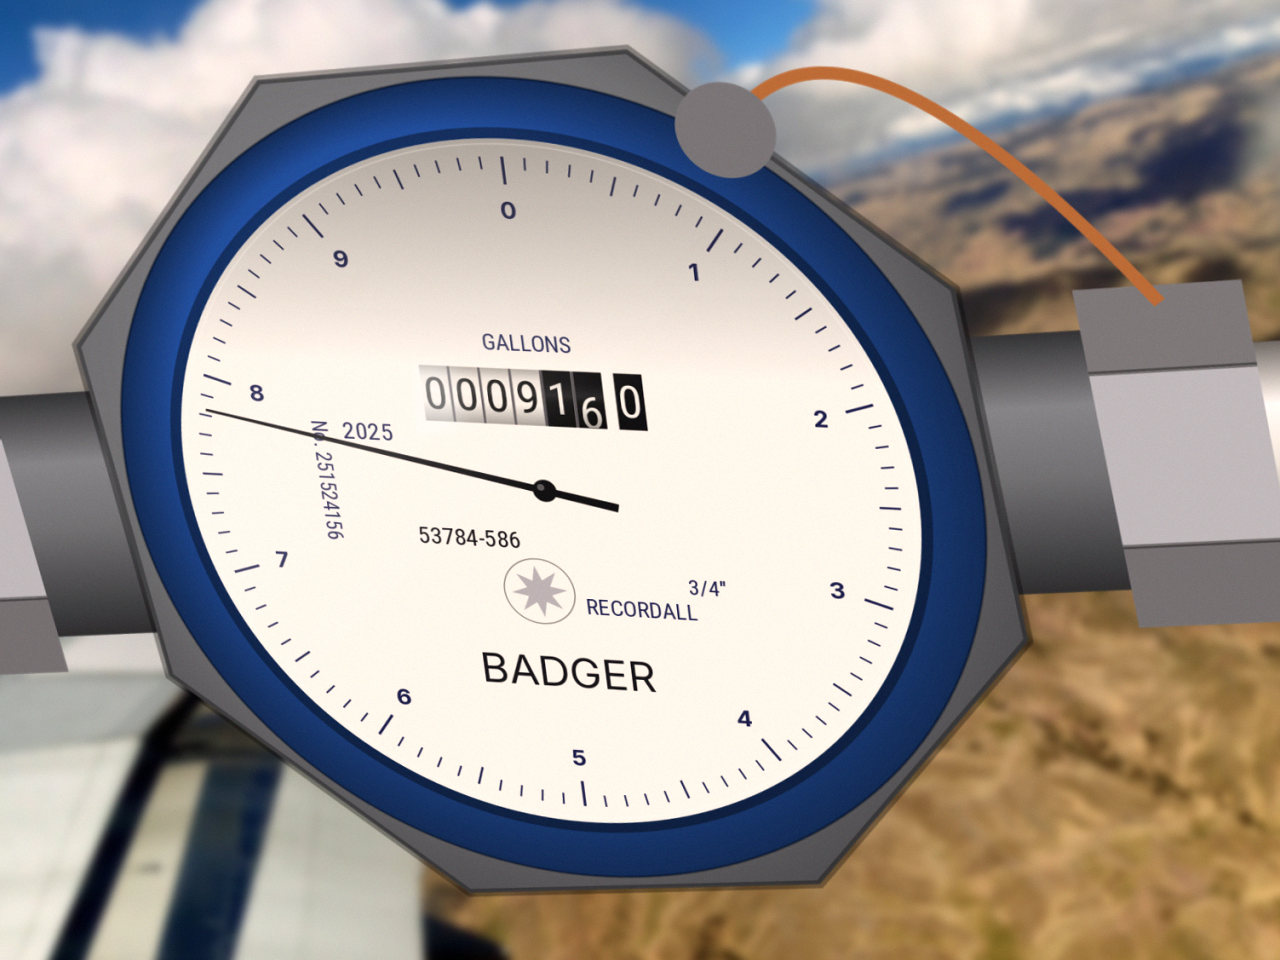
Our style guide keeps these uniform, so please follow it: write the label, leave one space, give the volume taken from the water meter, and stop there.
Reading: 9157.8 gal
